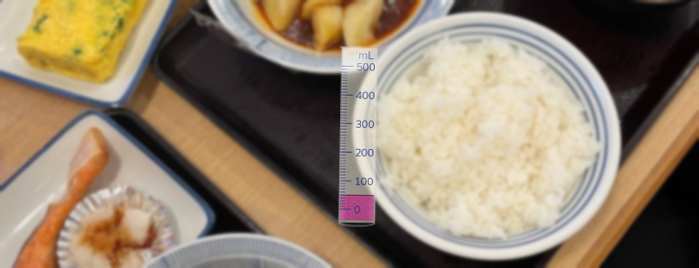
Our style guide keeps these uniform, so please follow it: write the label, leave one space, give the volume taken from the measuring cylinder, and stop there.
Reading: 50 mL
